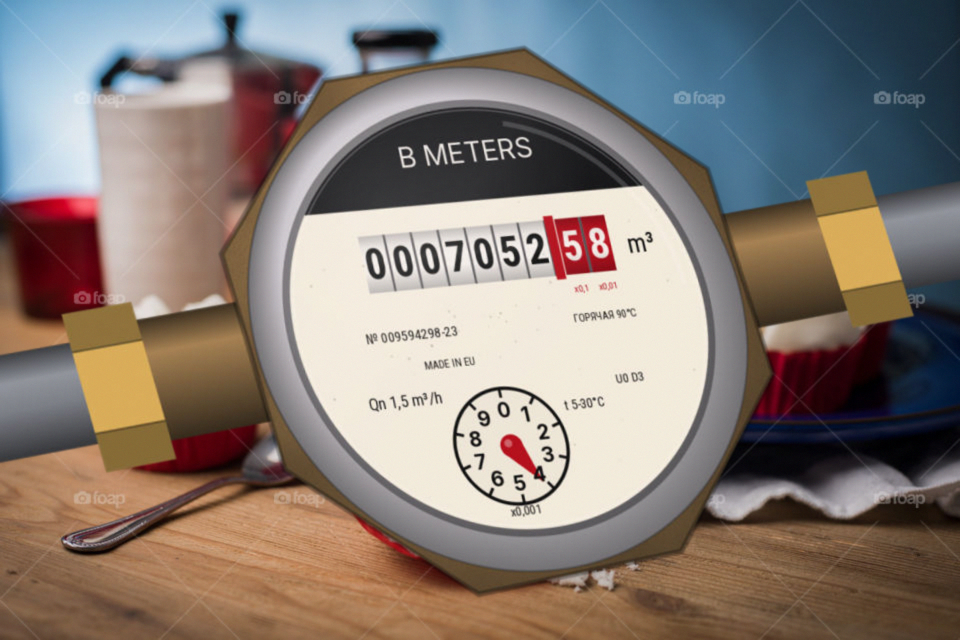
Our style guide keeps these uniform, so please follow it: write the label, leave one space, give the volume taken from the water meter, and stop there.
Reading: 7052.584 m³
